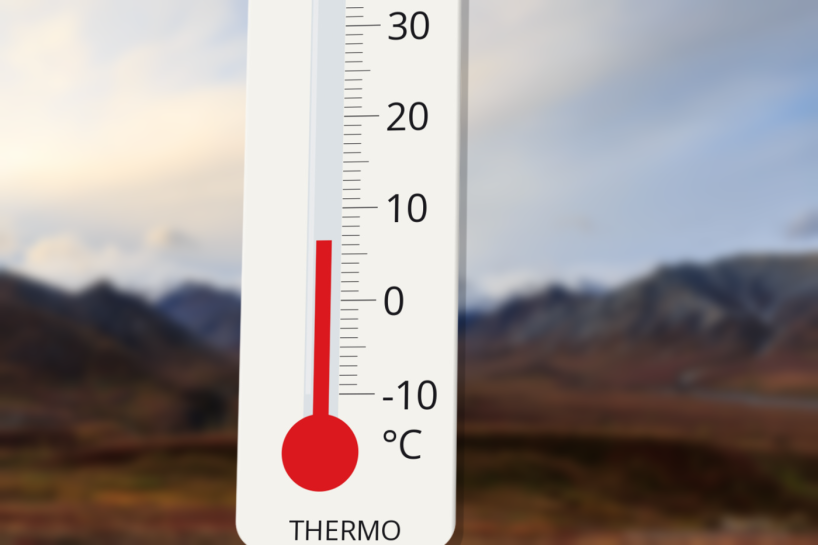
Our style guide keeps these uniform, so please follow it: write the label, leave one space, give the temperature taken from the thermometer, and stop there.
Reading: 6.5 °C
